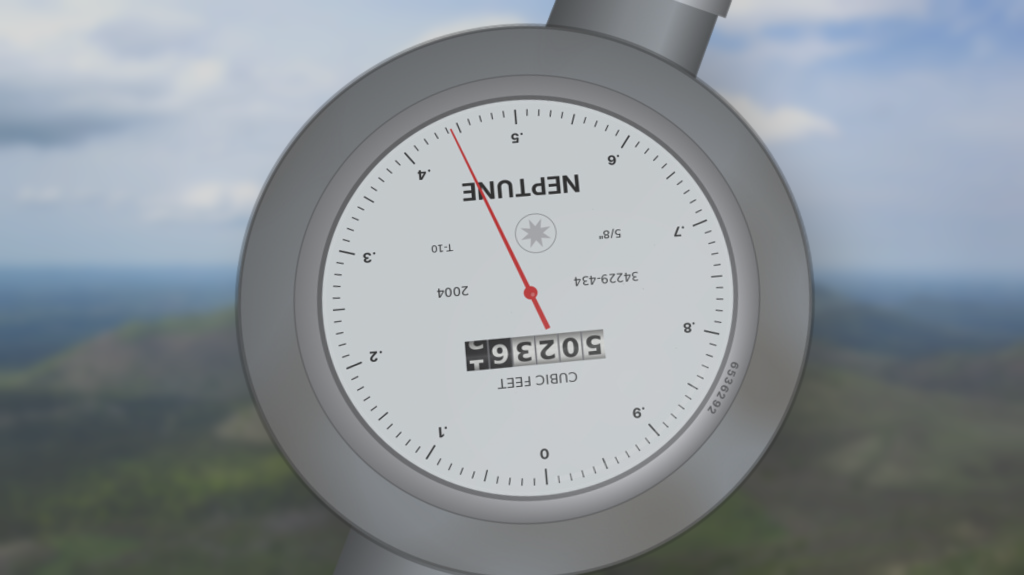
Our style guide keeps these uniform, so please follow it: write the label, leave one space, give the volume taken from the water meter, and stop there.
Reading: 502361.44 ft³
